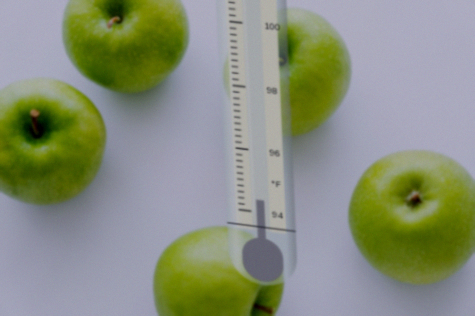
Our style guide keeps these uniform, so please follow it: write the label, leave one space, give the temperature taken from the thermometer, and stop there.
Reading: 94.4 °F
